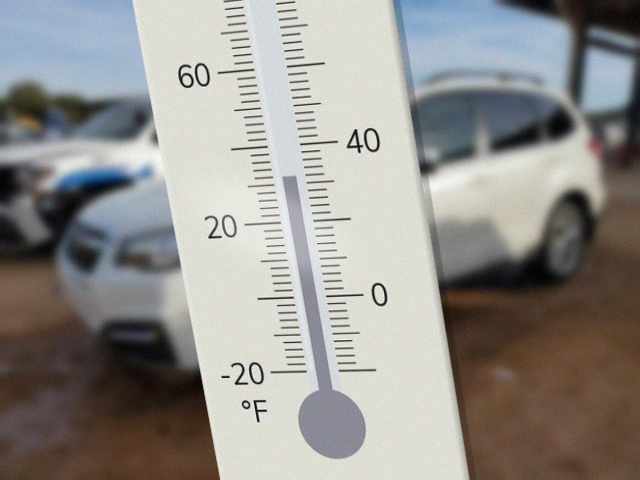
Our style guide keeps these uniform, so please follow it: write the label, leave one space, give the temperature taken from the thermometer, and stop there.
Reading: 32 °F
